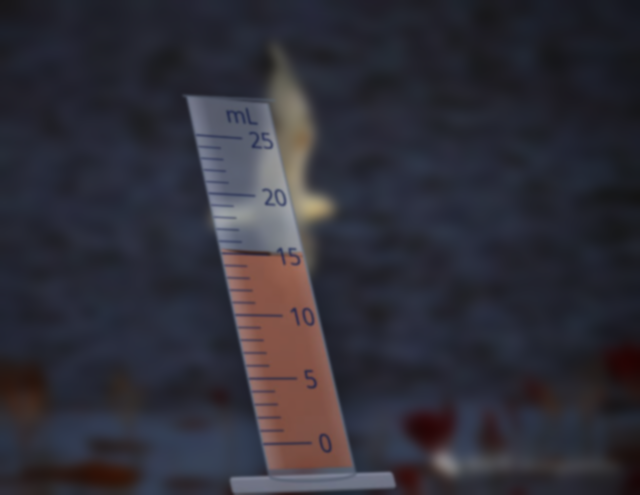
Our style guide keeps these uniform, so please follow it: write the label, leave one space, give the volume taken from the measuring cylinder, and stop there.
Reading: 15 mL
